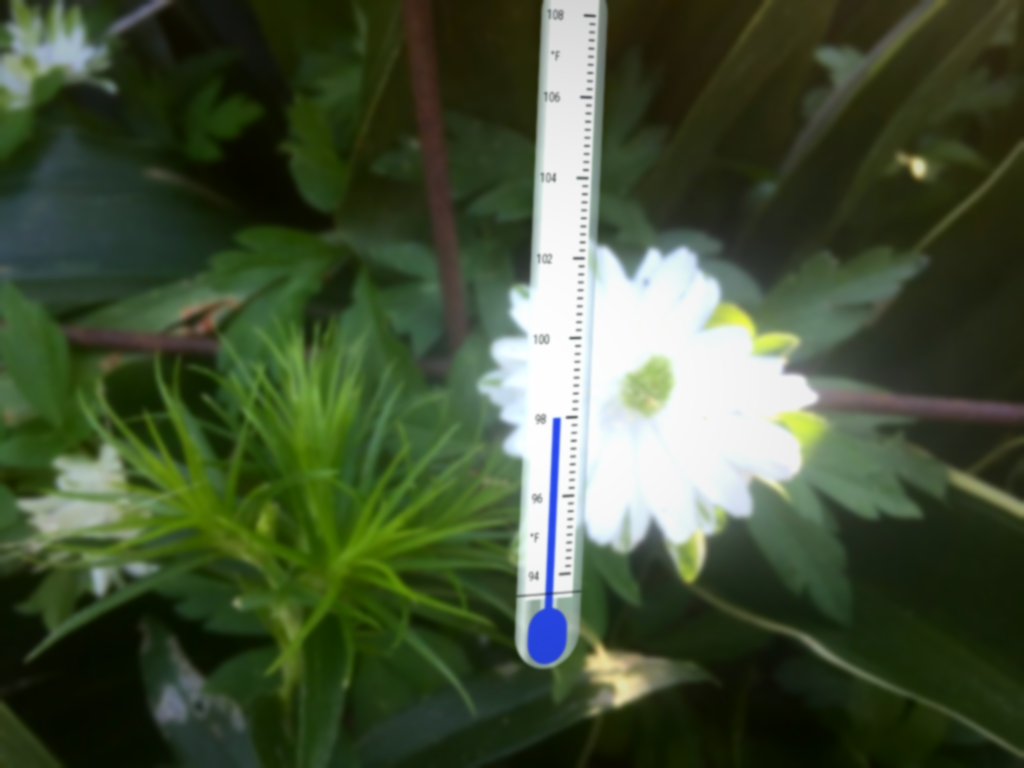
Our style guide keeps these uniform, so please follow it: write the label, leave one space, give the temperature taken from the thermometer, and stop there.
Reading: 98 °F
